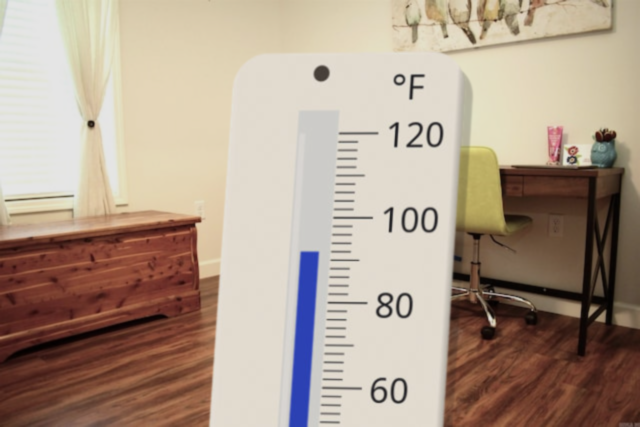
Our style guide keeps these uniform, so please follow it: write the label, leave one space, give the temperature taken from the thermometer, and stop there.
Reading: 92 °F
